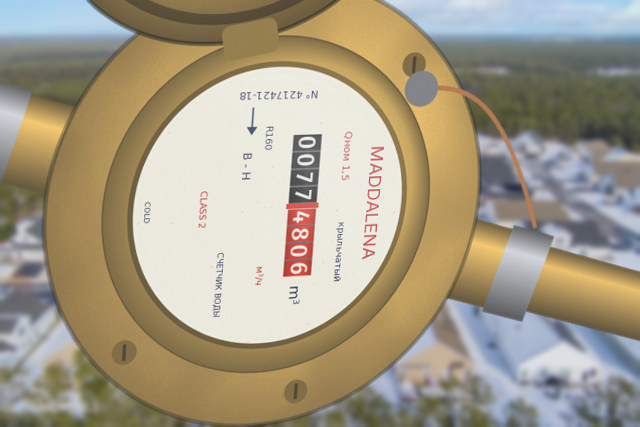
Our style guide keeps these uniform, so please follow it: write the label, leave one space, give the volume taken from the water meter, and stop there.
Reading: 77.4806 m³
